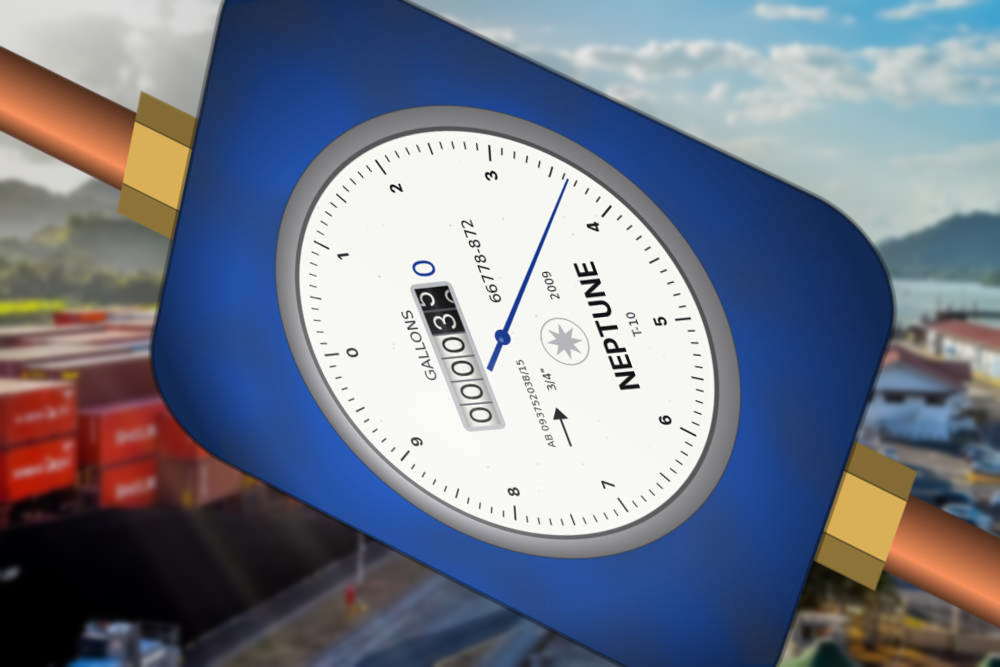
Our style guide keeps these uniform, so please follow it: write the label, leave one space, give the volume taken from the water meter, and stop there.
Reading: 353.6 gal
